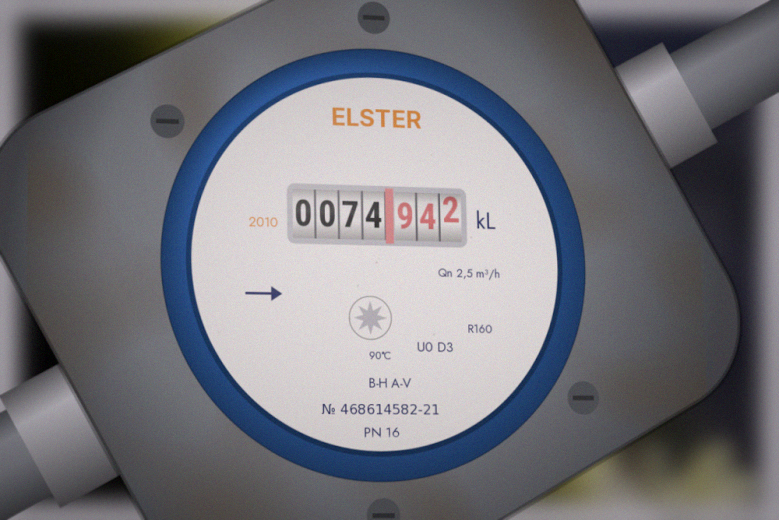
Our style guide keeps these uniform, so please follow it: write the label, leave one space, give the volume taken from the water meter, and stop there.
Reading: 74.942 kL
